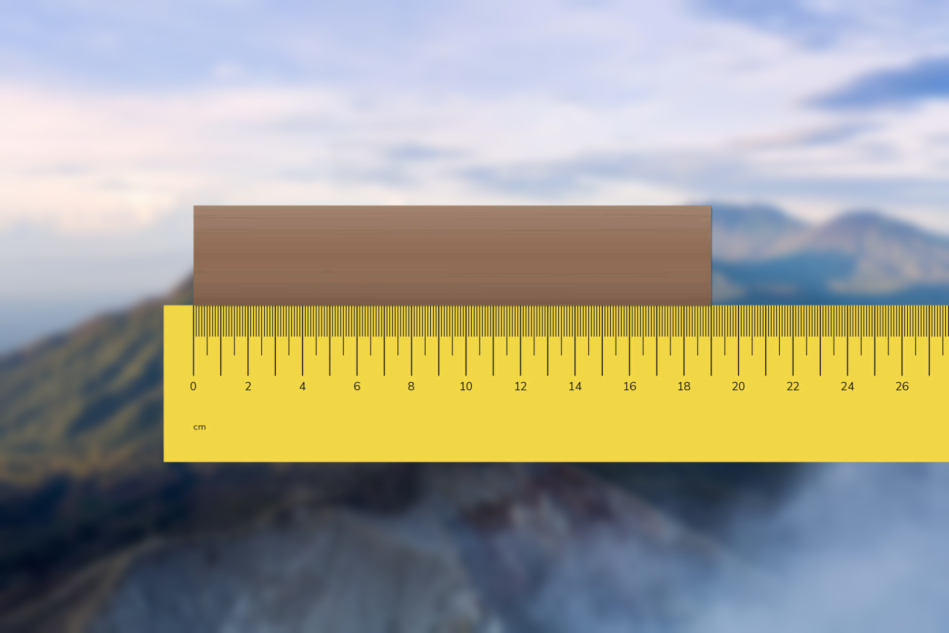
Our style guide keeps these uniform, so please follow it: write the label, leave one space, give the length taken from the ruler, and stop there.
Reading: 19 cm
